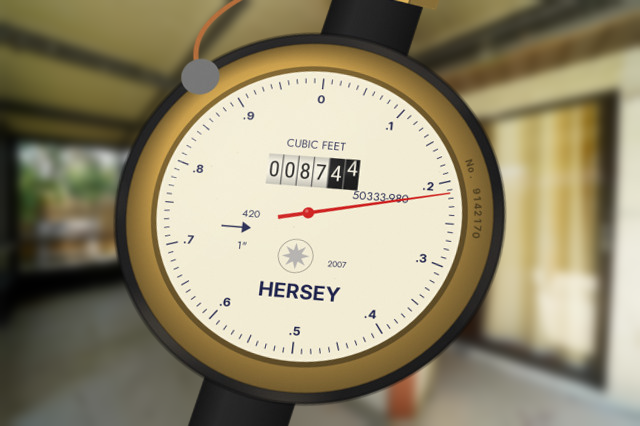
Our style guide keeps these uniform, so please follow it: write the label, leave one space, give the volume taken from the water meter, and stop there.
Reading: 8744.21 ft³
